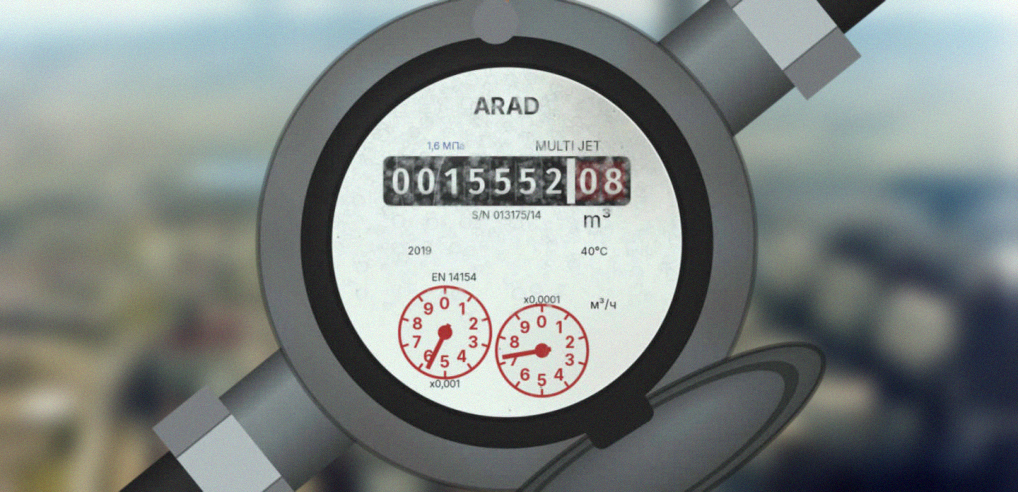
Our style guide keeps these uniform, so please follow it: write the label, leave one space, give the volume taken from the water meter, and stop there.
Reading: 15552.0857 m³
